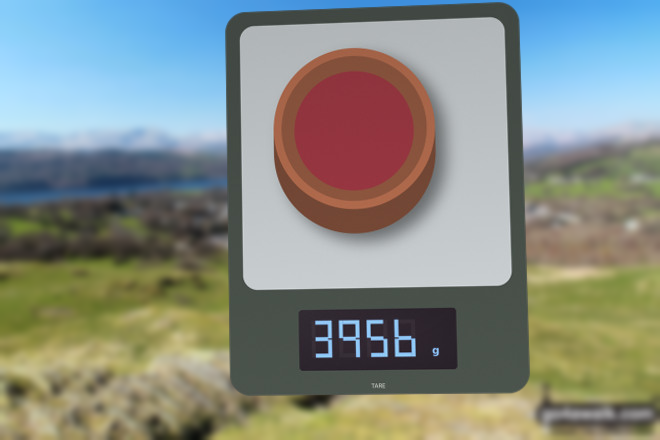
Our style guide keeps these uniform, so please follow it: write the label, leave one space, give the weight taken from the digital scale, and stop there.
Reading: 3956 g
